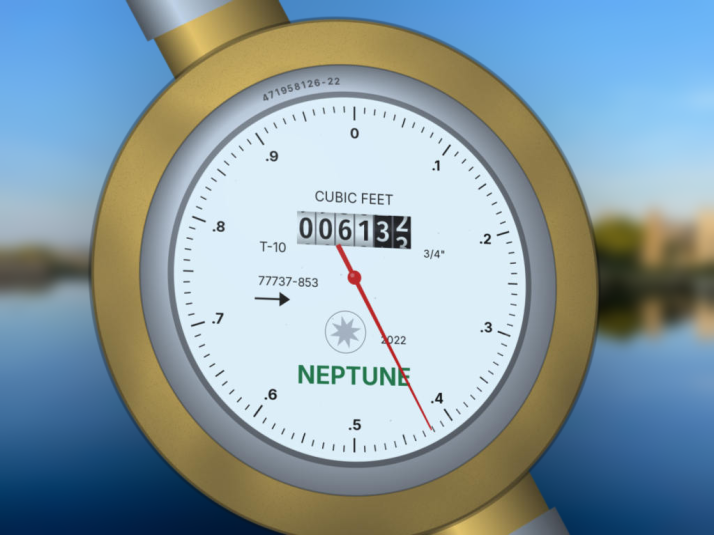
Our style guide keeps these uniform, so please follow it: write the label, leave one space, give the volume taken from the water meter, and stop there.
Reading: 6132.42 ft³
